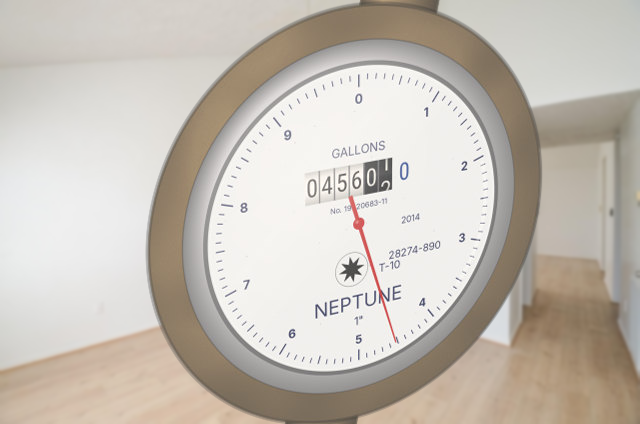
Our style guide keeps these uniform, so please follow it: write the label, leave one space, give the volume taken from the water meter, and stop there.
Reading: 456014.5 gal
